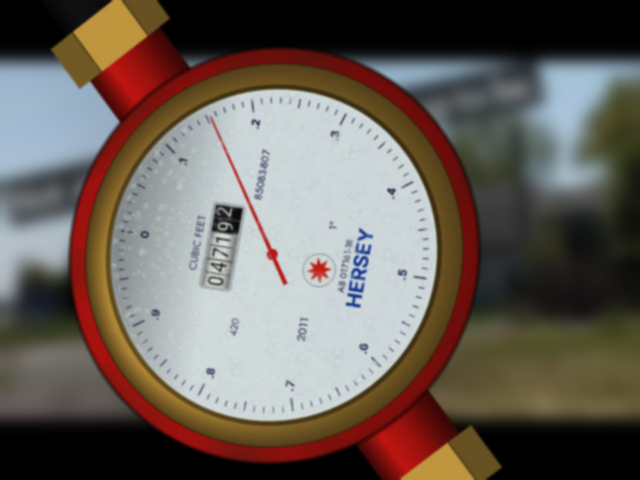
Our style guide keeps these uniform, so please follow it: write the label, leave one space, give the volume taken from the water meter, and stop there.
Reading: 47192.15 ft³
